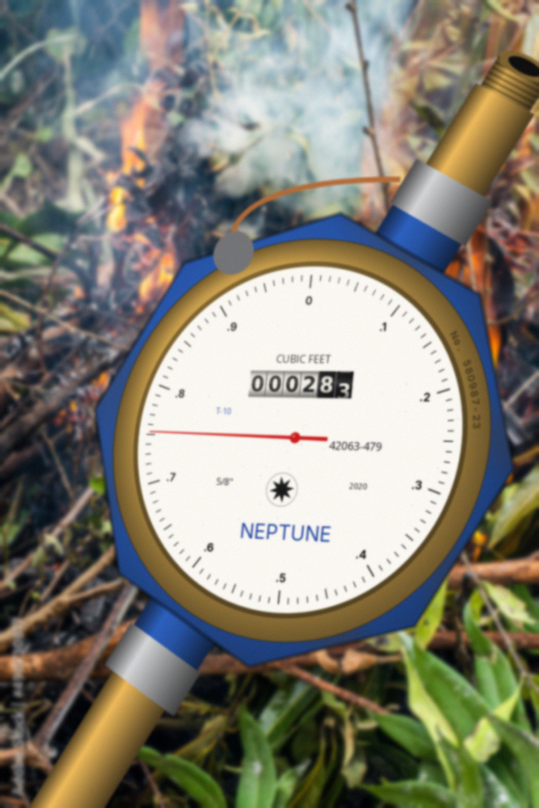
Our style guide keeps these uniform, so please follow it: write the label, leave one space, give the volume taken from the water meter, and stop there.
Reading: 282.75 ft³
